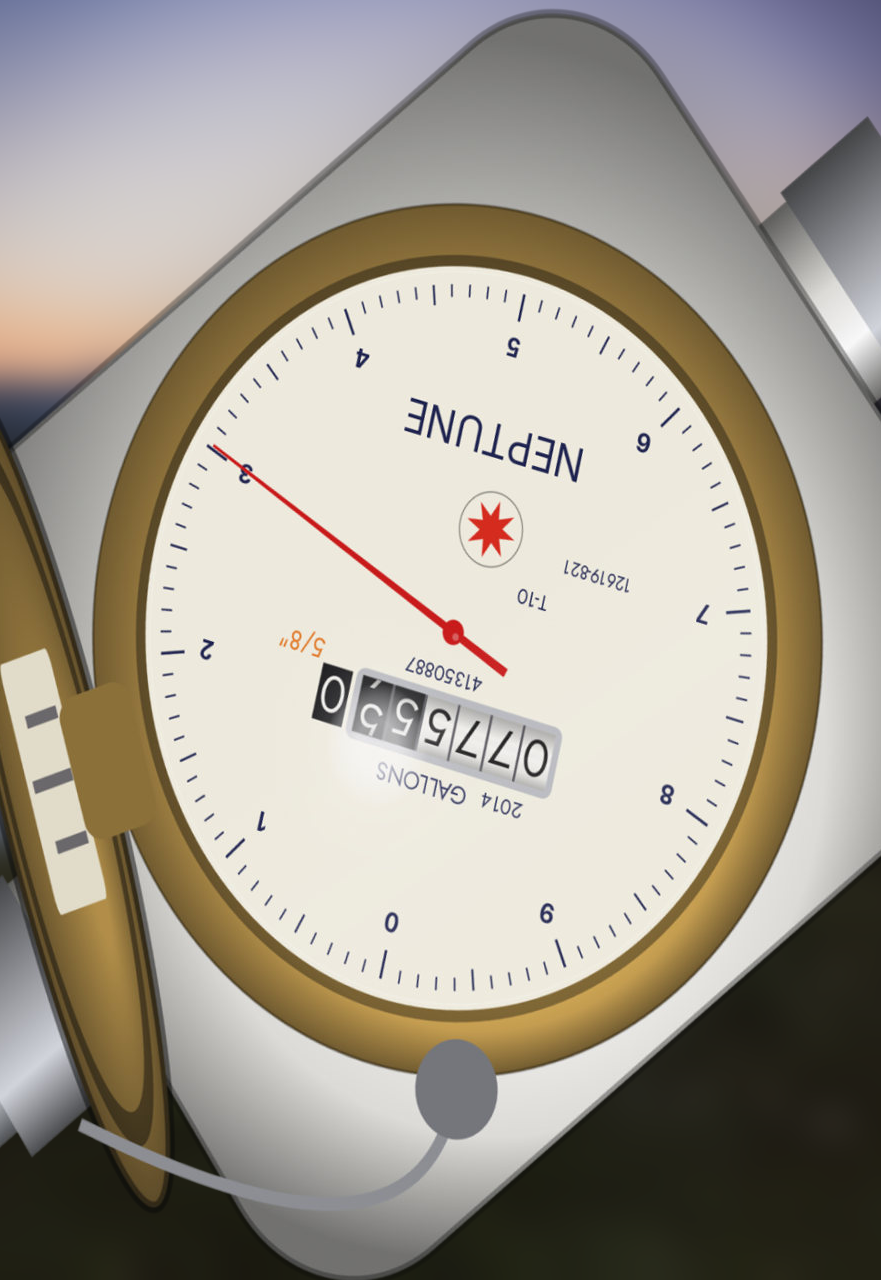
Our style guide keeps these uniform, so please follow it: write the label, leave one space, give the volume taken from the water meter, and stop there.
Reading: 775553.0 gal
